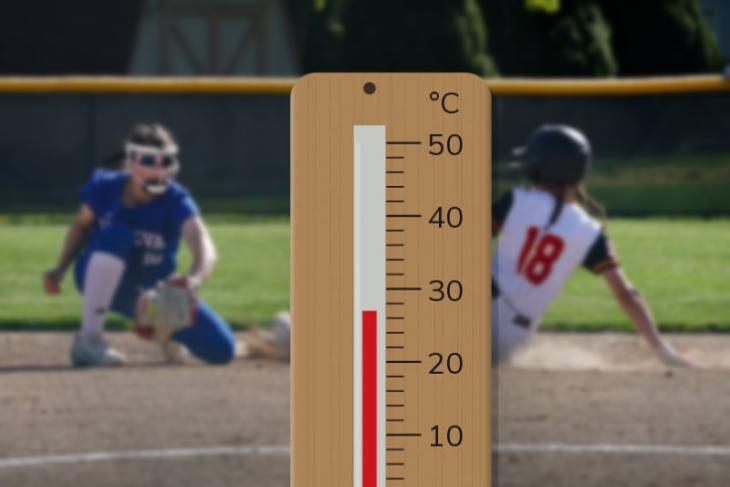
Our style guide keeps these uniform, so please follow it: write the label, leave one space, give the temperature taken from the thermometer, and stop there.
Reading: 27 °C
